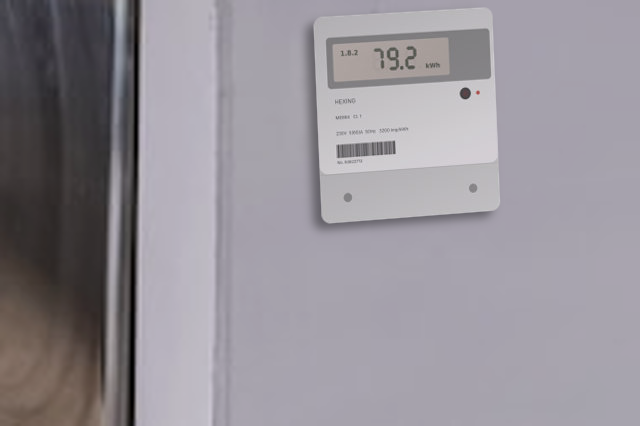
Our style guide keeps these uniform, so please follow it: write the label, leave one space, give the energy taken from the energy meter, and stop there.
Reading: 79.2 kWh
